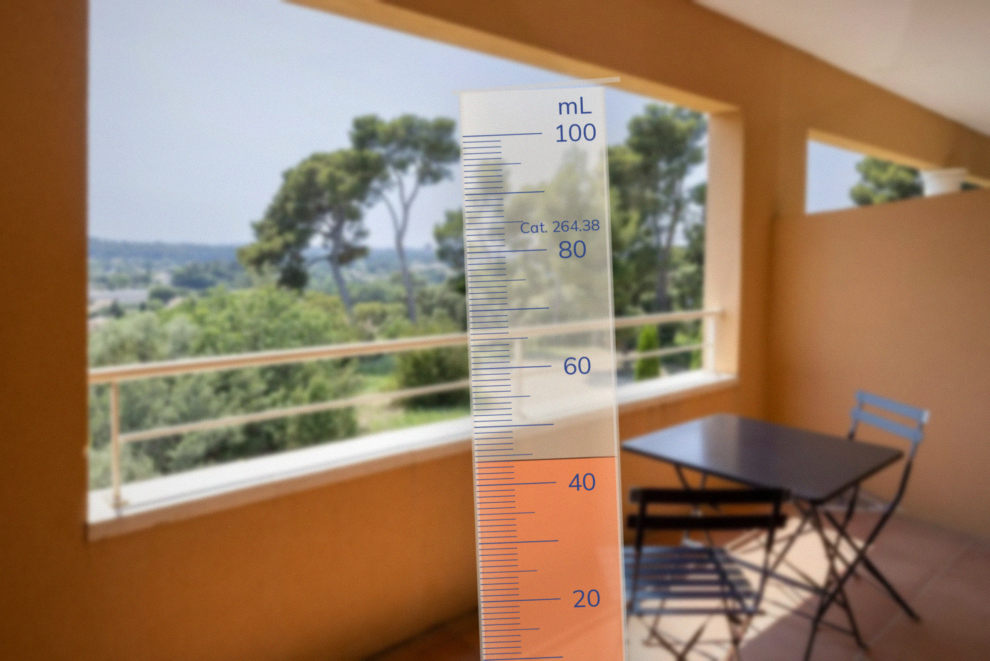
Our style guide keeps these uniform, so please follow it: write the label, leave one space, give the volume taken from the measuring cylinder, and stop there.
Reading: 44 mL
